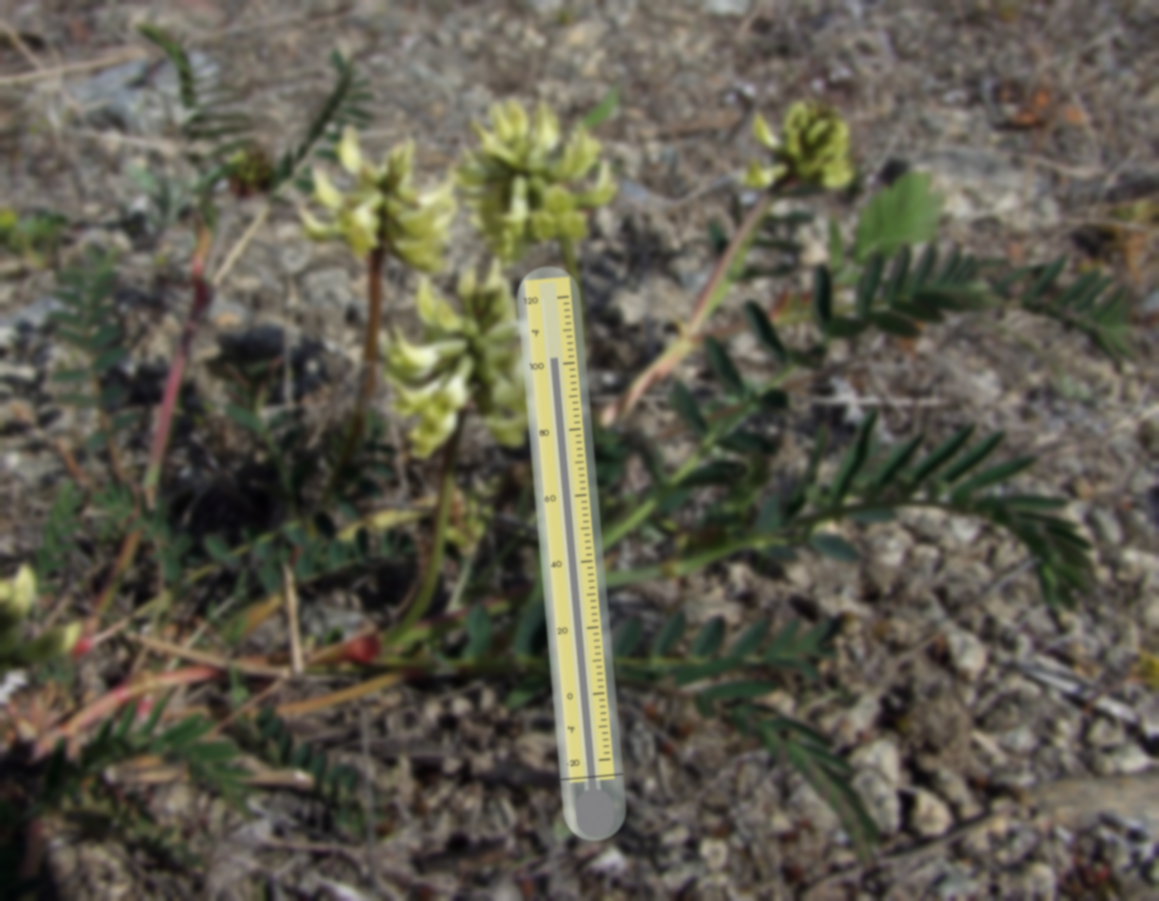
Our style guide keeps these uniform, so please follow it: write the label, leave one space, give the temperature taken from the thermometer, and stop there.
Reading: 102 °F
